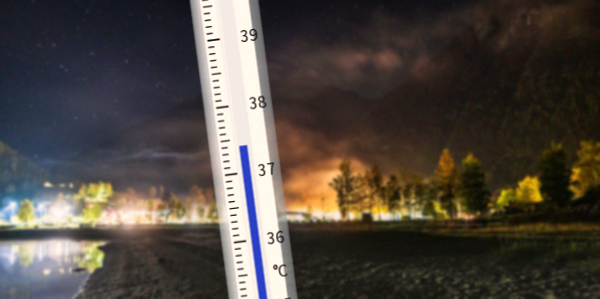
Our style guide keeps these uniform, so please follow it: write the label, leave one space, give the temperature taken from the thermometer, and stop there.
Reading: 37.4 °C
